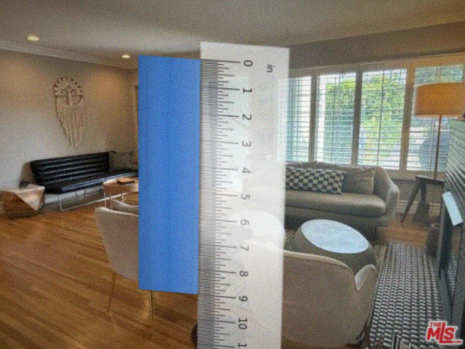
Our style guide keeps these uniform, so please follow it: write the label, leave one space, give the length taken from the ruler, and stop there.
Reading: 9 in
